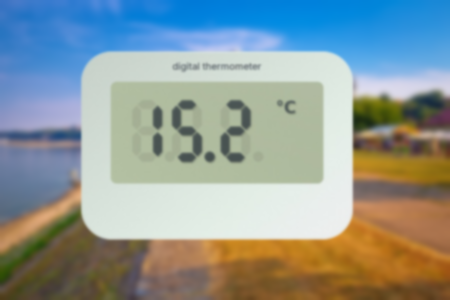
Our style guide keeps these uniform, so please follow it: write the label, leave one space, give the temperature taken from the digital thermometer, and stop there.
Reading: 15.2 °C
